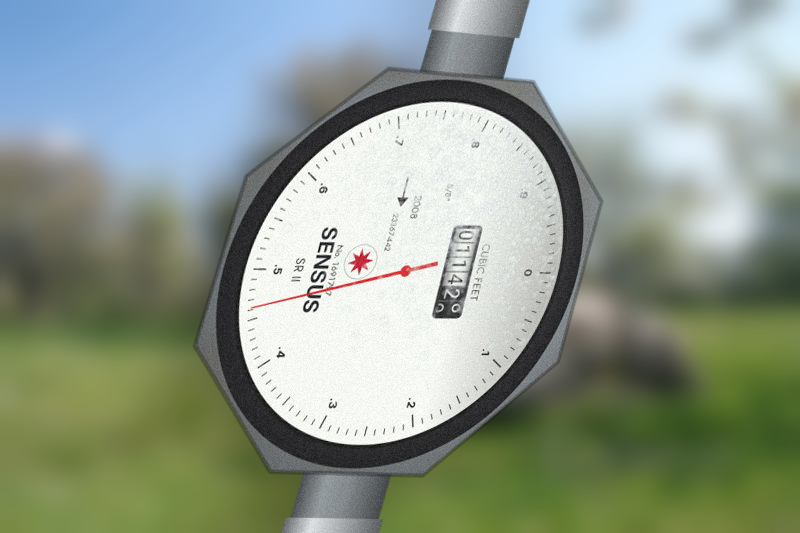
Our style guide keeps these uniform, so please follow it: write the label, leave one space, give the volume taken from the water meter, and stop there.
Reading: 11428.46 ft³
